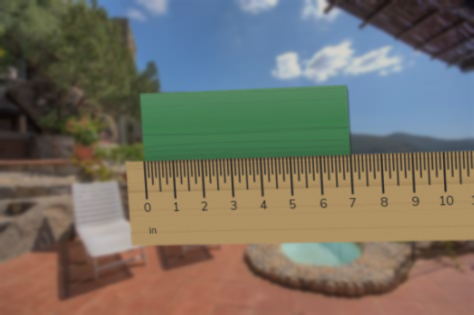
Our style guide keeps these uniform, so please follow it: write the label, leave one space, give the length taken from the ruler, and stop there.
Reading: 7 in
